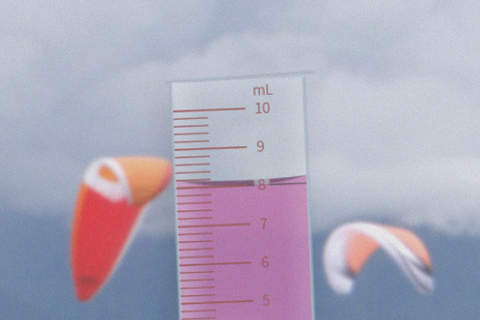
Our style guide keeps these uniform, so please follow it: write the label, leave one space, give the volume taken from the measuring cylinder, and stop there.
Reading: 8 mL
